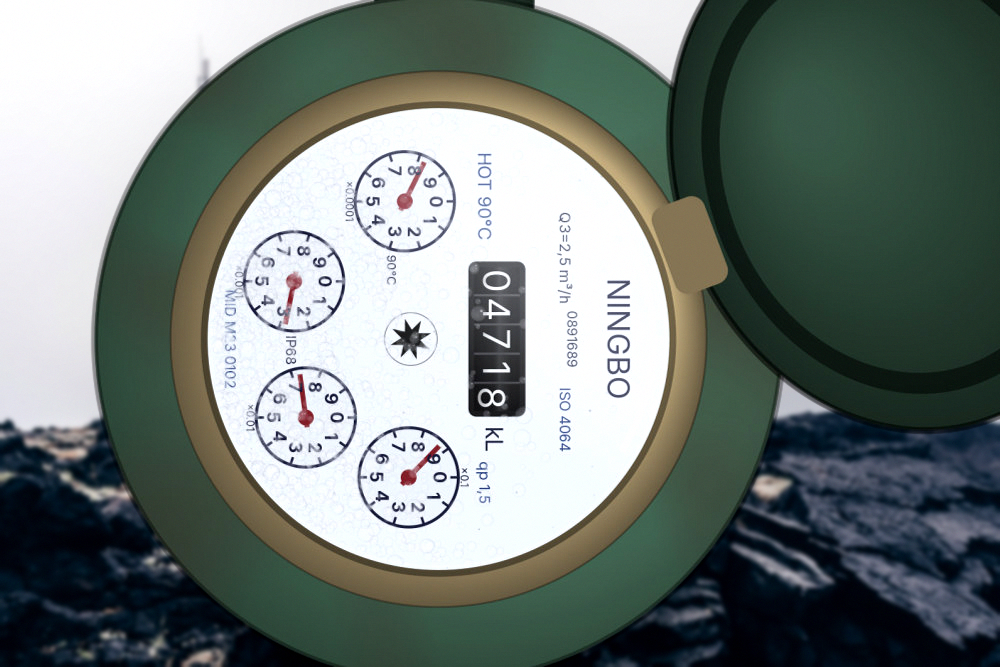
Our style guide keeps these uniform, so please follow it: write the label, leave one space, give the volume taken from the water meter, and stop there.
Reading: 4717.8728 kL
